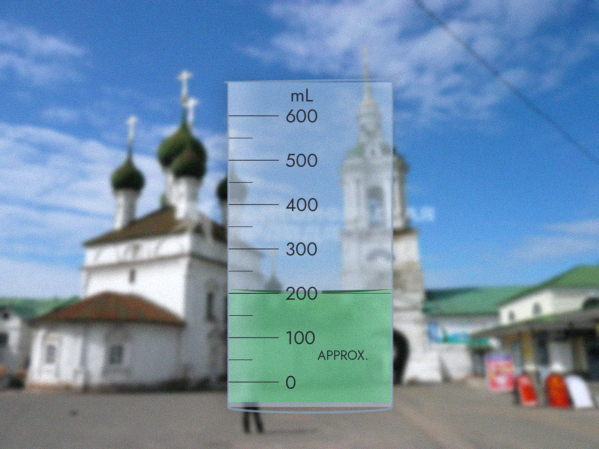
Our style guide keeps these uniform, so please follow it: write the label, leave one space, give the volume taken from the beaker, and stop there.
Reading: 200 mL
